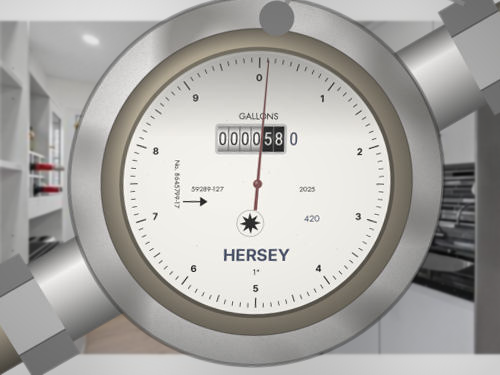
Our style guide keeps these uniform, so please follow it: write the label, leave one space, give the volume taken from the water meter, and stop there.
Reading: 580.1 gal
